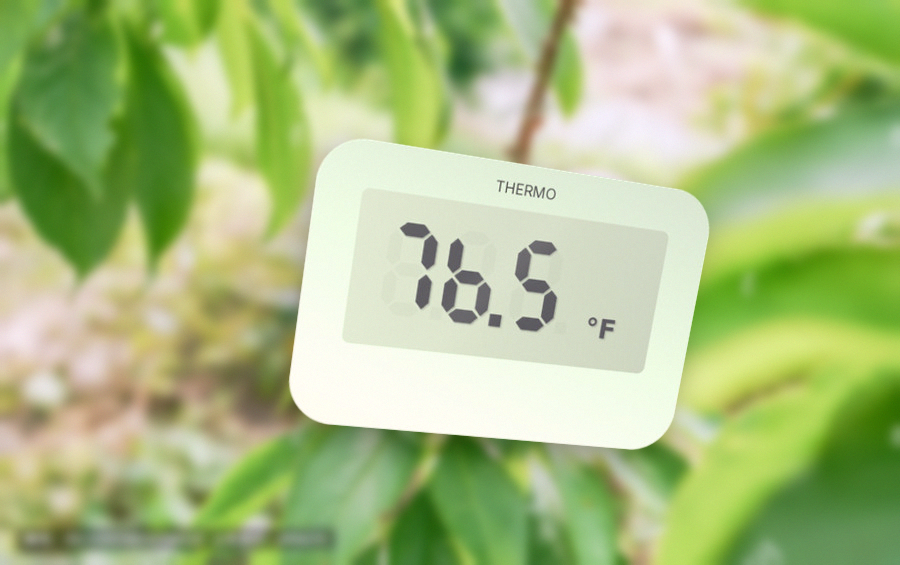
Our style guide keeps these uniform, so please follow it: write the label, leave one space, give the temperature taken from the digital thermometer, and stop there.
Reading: 76.5 °F
